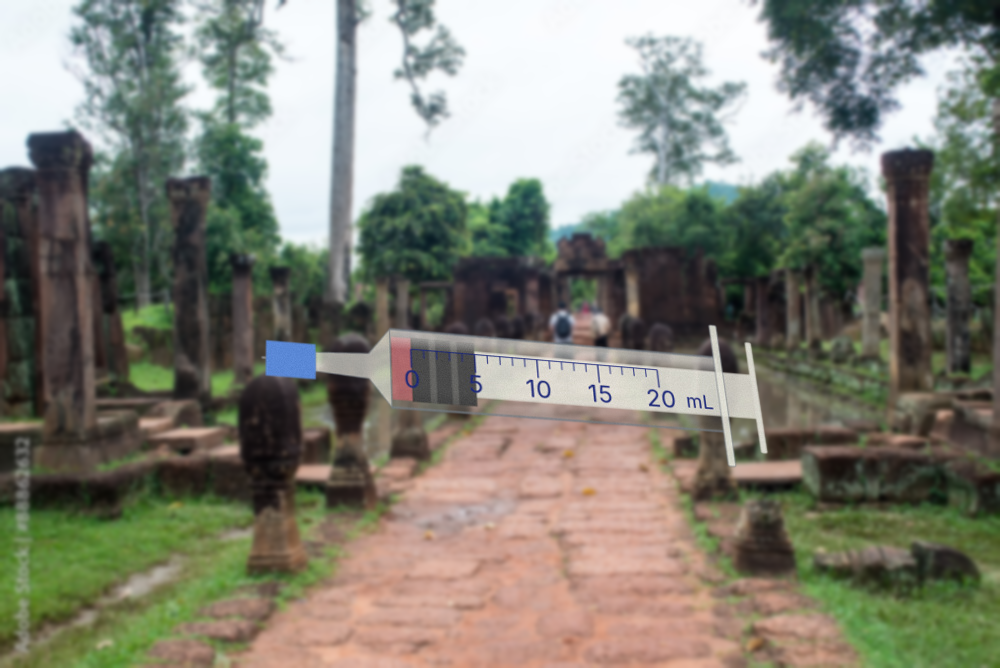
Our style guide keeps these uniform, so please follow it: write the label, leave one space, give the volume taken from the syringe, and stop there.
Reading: 0 mL
